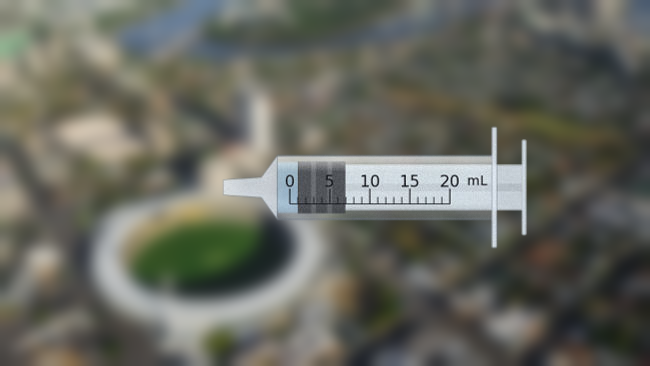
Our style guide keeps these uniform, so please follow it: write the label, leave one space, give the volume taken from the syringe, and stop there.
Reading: 1 mL
